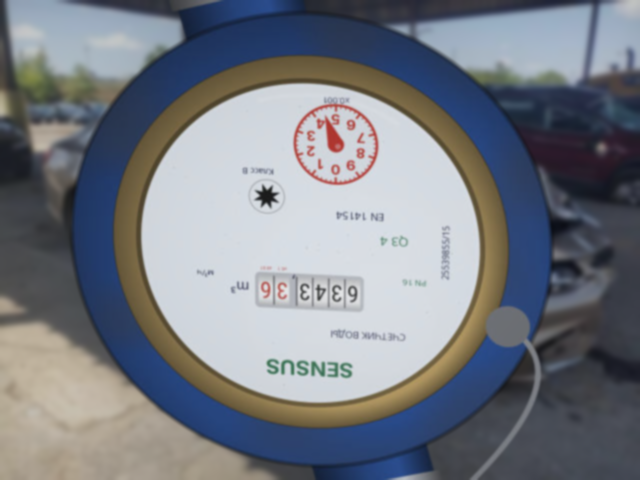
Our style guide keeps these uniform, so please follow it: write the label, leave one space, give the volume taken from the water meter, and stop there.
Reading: 6343.364 m³
